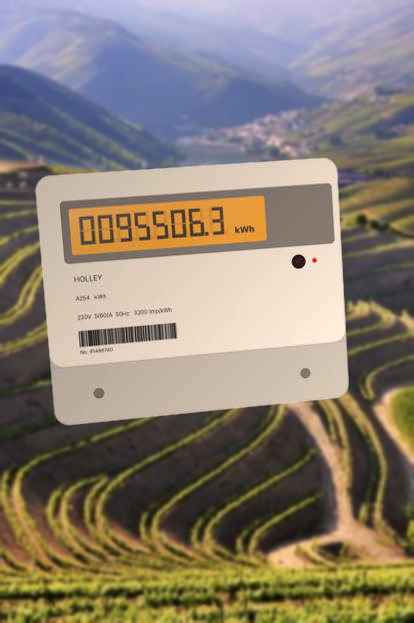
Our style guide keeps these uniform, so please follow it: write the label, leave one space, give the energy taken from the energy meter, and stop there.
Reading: 95506.3 kWh
